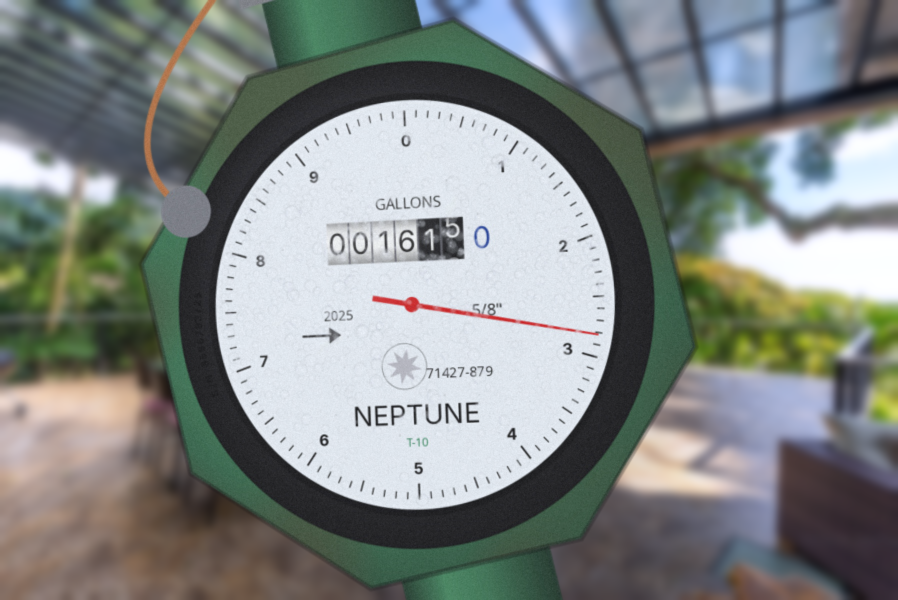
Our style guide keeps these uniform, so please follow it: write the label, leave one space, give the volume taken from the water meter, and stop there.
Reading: 16152.8 gal
